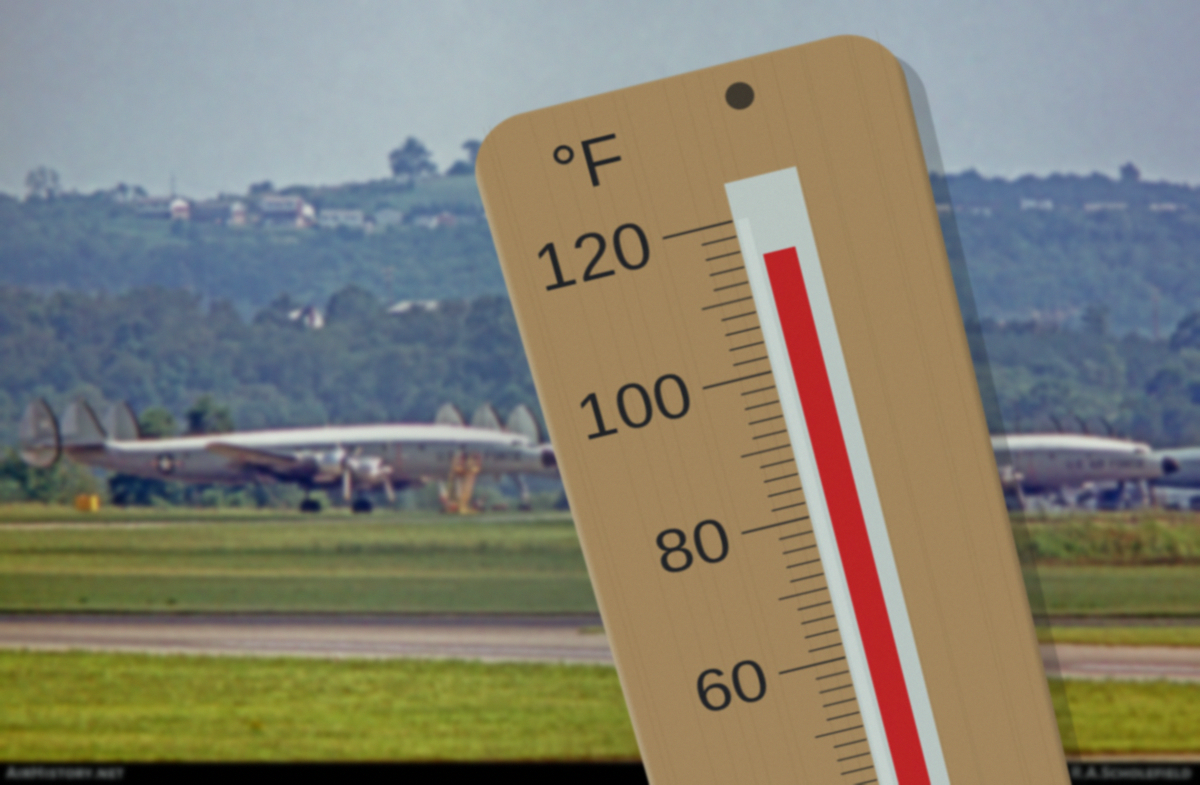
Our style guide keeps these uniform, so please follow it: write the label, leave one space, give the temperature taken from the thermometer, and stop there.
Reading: 115 °F
